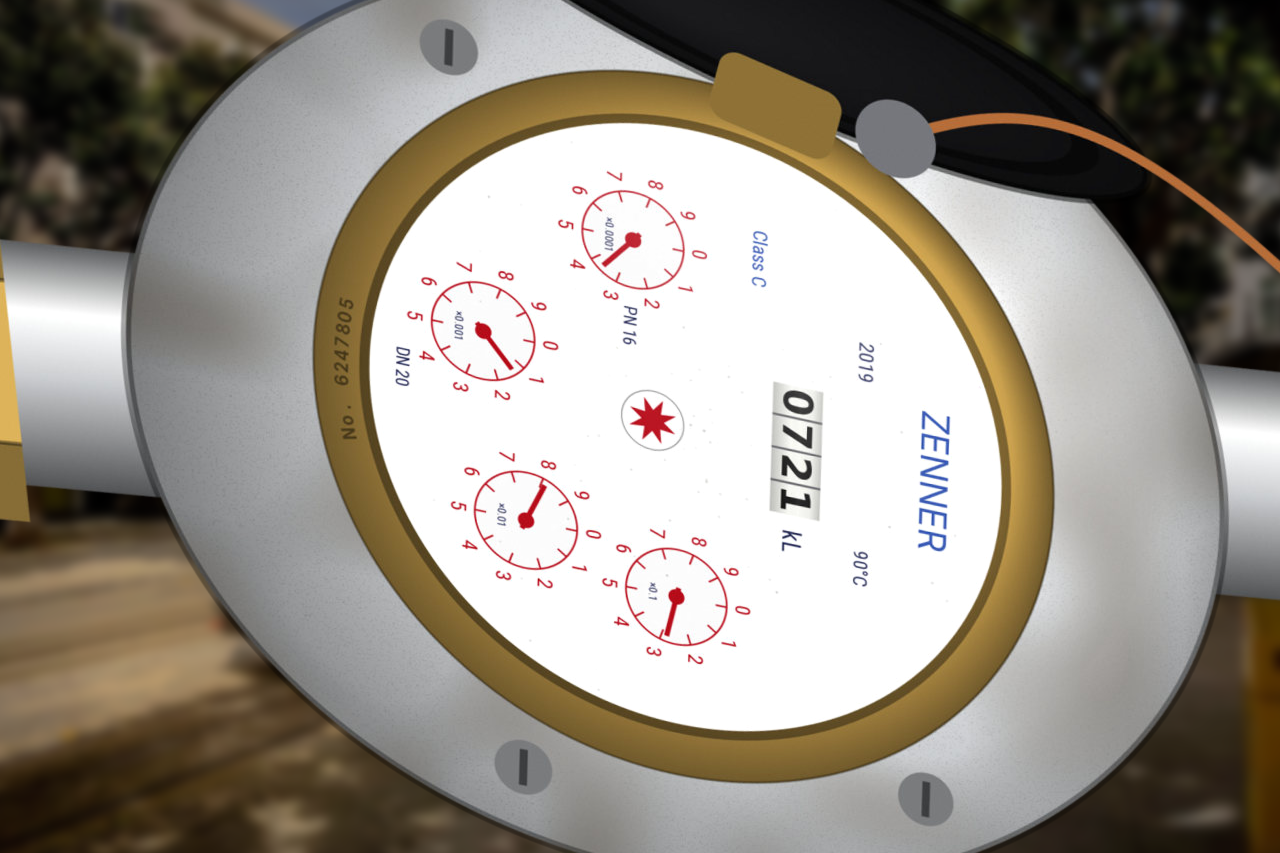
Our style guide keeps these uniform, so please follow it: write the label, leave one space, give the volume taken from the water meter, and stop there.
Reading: 721.2813 kL
